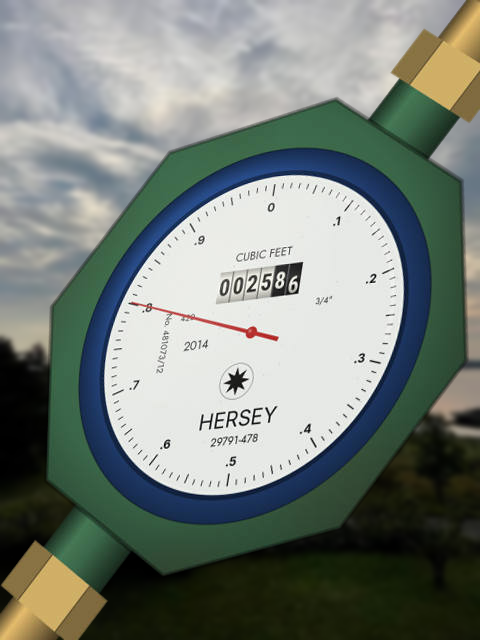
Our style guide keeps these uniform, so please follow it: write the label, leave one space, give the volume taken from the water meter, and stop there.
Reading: 2585.80 ft³
